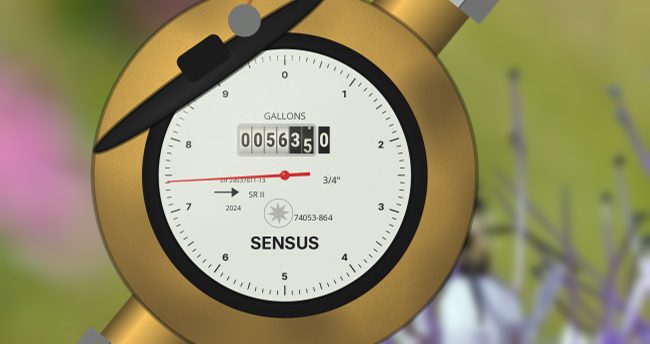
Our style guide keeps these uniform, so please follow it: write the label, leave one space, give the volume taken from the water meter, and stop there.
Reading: 56347.4 gal
